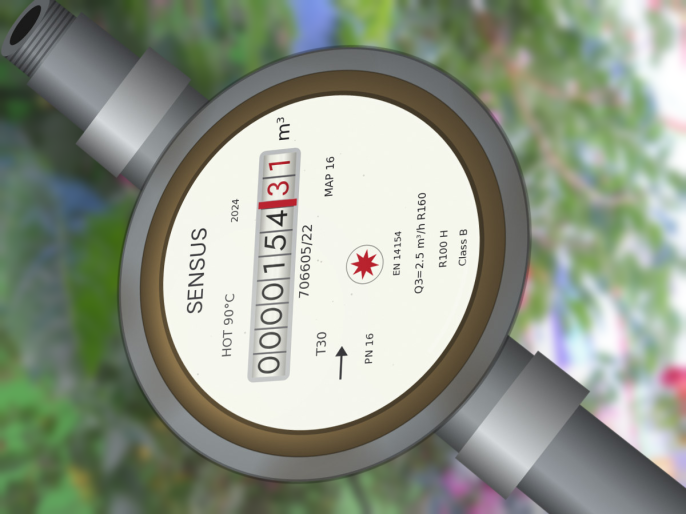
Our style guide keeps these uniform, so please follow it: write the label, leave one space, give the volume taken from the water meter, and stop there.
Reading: 154.31 m³
